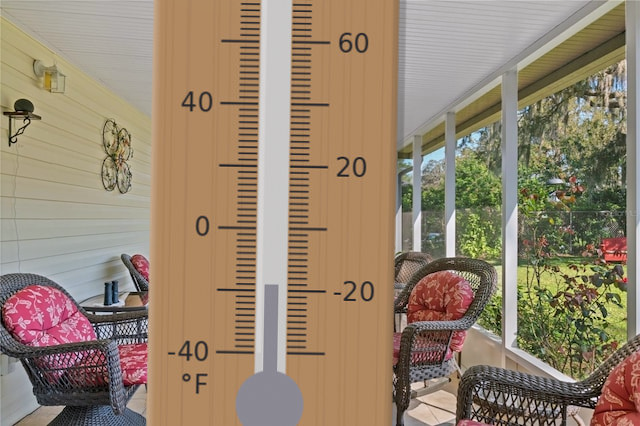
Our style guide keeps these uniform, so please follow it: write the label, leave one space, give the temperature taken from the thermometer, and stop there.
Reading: -18 °F
